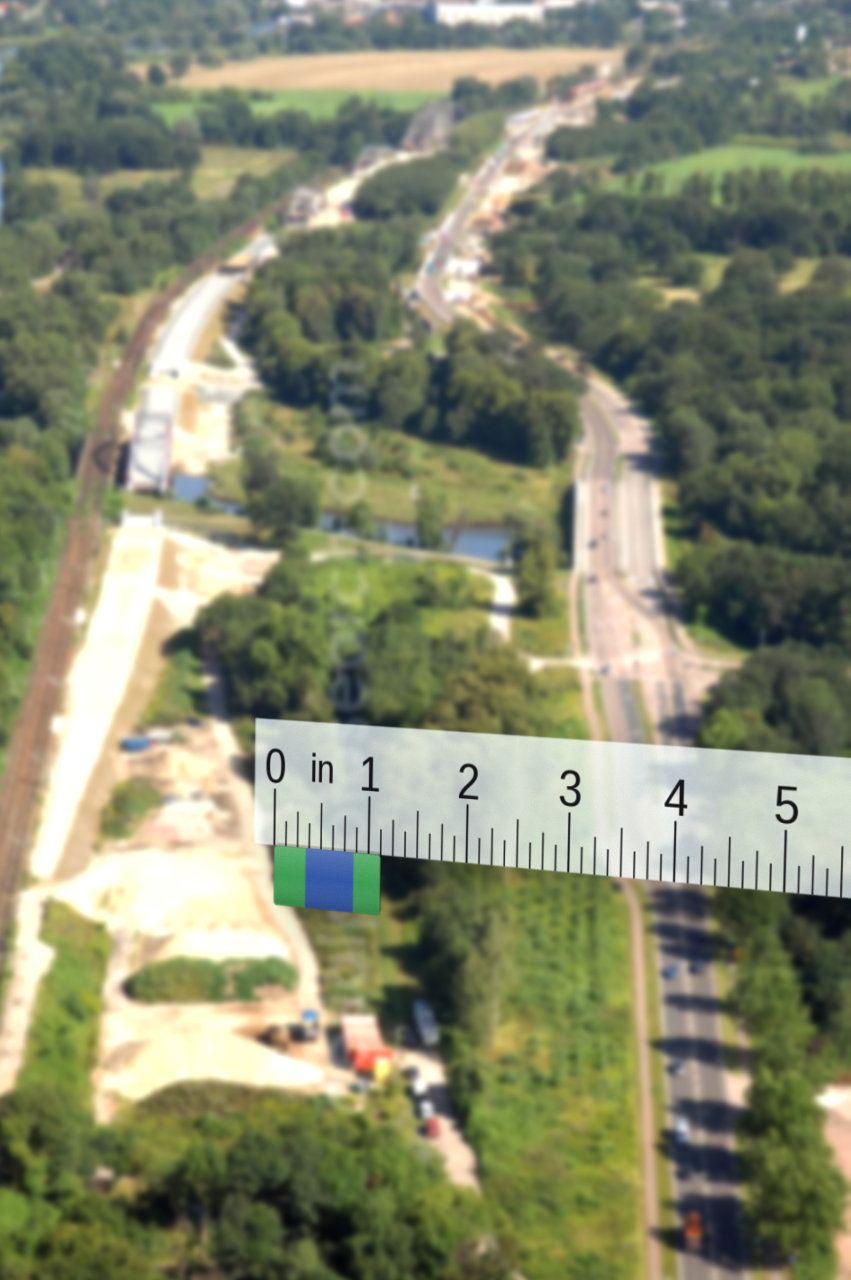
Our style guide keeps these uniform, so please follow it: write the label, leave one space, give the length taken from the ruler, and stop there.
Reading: 1.125 in
